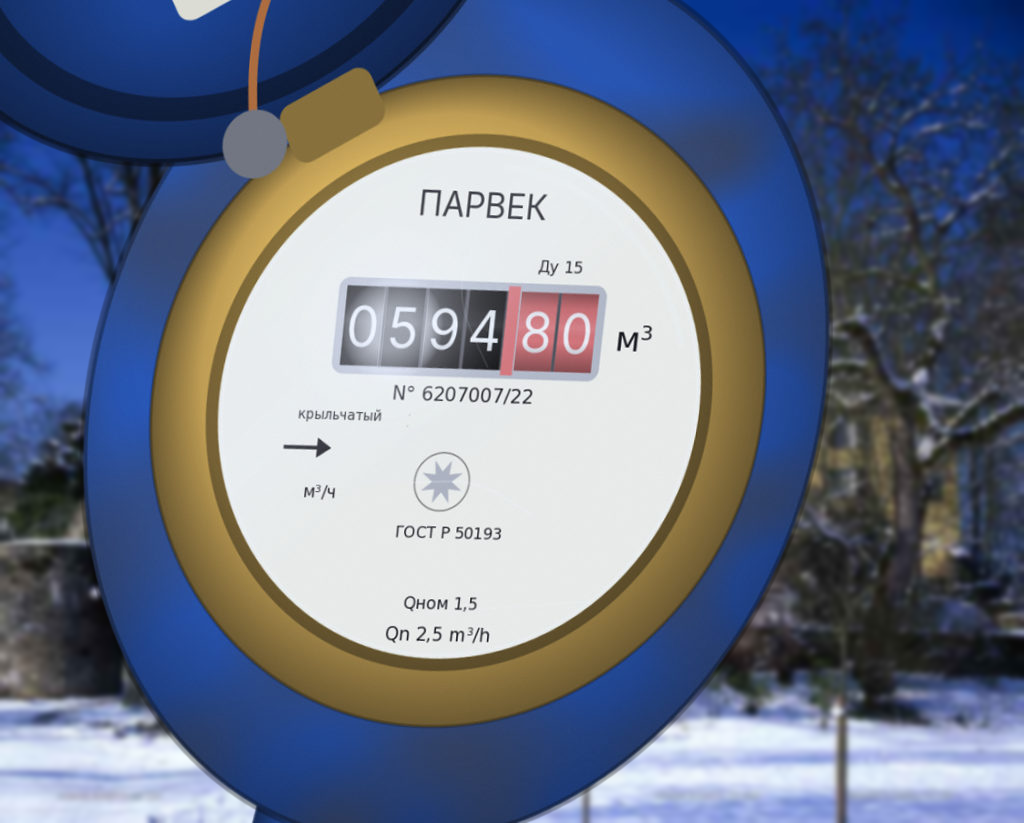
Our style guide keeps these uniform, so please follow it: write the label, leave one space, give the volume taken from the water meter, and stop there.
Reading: 594.80 m³
